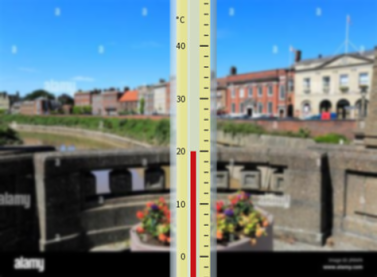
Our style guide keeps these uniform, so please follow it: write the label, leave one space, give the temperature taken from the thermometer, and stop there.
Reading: 20 °C
